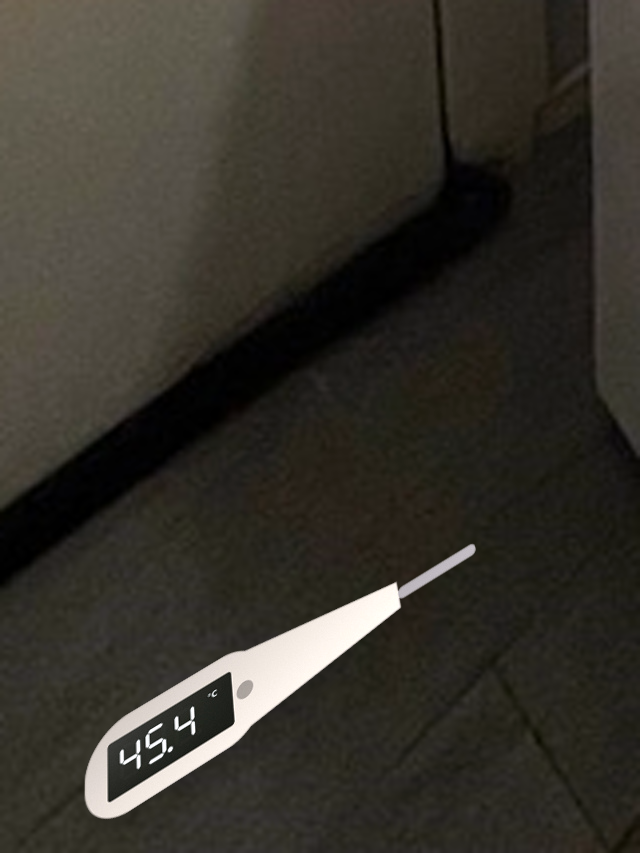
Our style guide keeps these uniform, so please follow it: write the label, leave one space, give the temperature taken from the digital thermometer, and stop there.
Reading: 45.4 °C
